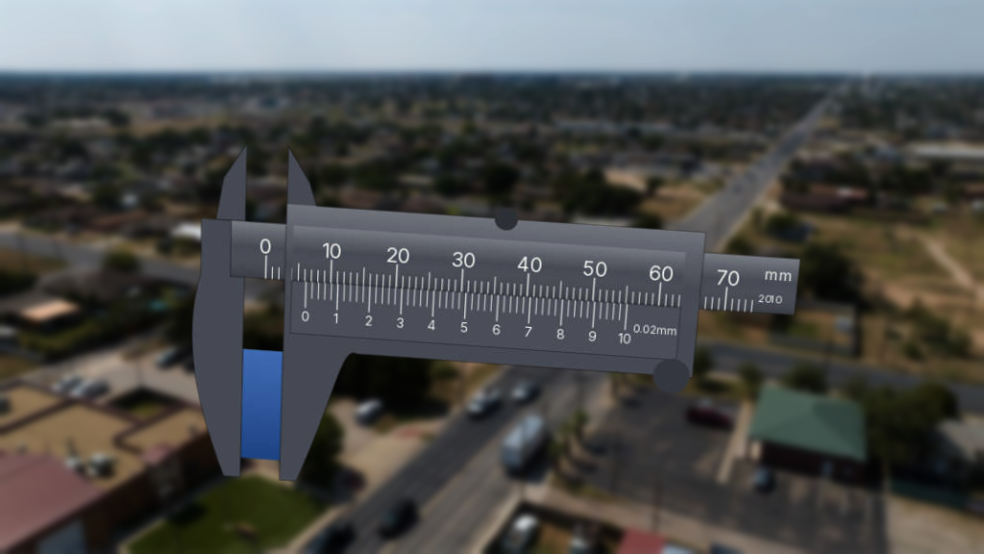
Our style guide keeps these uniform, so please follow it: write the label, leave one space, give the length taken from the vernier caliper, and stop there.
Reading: 6.2 mm
